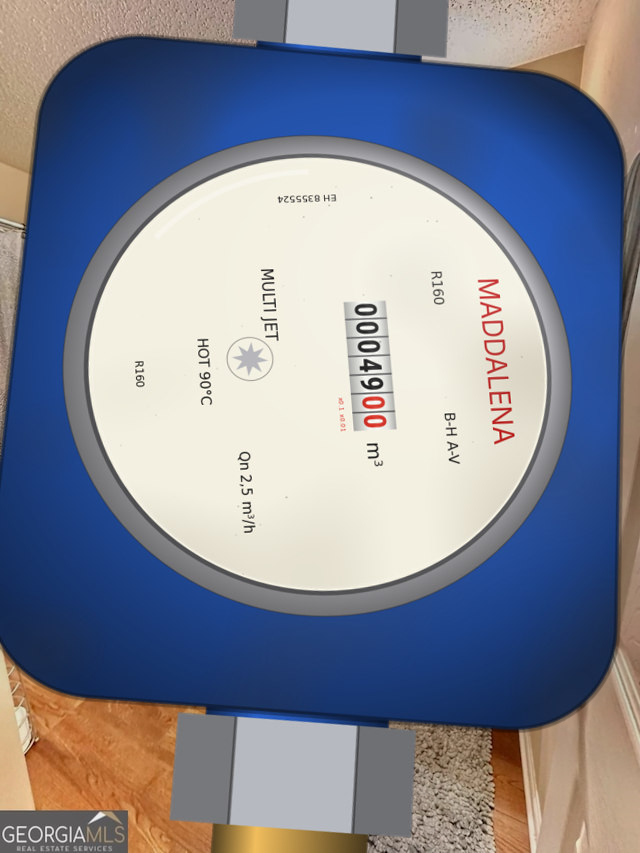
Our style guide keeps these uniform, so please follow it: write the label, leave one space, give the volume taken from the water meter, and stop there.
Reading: 49.00 m³
